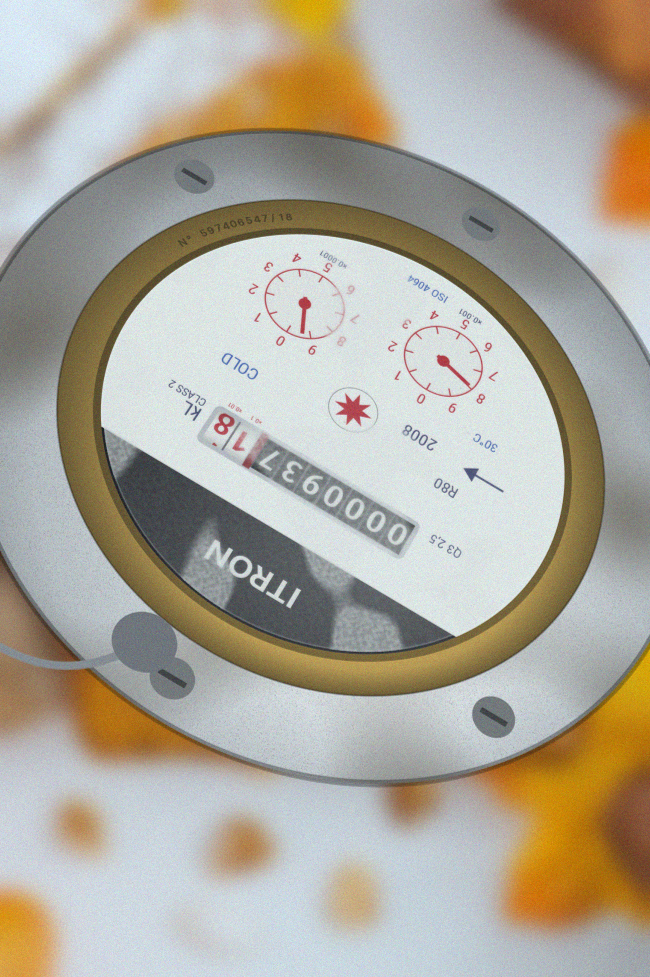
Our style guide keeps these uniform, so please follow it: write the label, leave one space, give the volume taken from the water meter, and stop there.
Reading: 937.1779 kL
